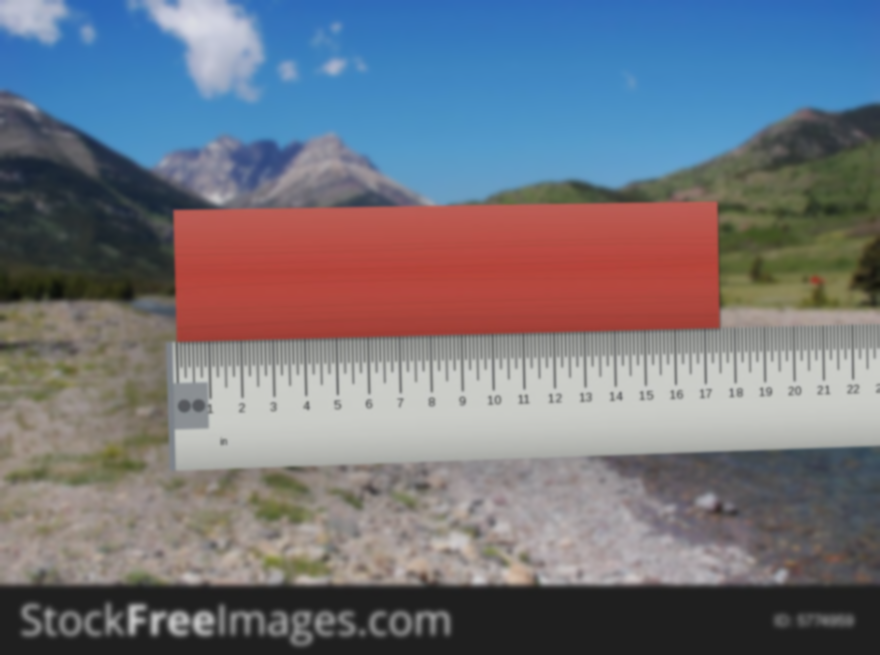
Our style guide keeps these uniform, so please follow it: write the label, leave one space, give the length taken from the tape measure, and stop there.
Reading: 17.5 in
